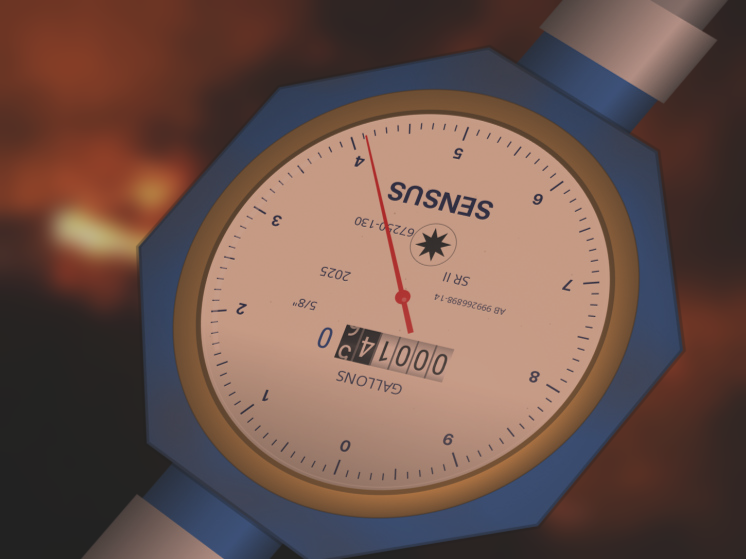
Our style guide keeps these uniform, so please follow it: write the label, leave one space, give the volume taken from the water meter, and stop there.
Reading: 1454.1 gal
